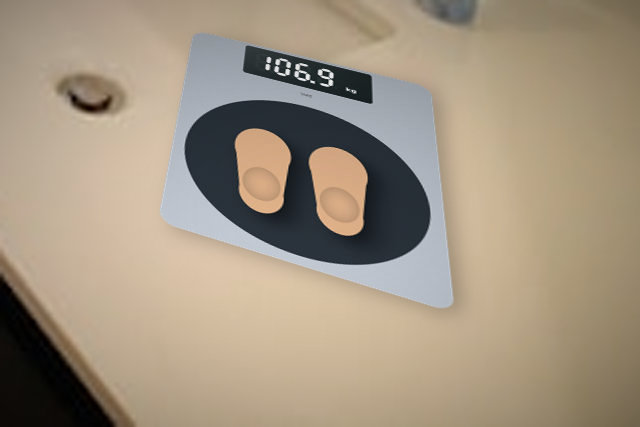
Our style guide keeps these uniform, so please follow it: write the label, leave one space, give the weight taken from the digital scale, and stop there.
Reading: 106.9 kg
